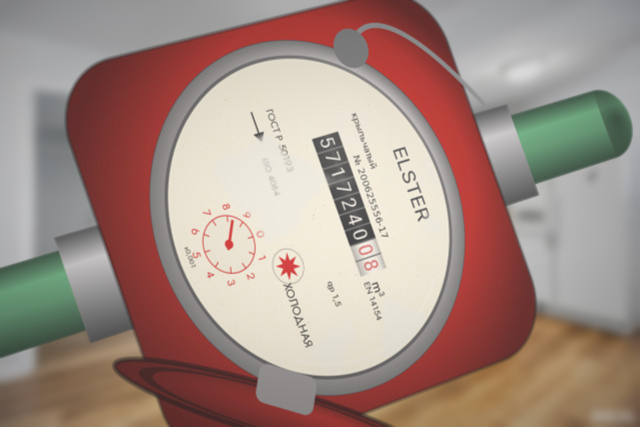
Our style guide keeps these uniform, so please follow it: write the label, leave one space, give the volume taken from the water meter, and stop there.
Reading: 5717240.088 m³
